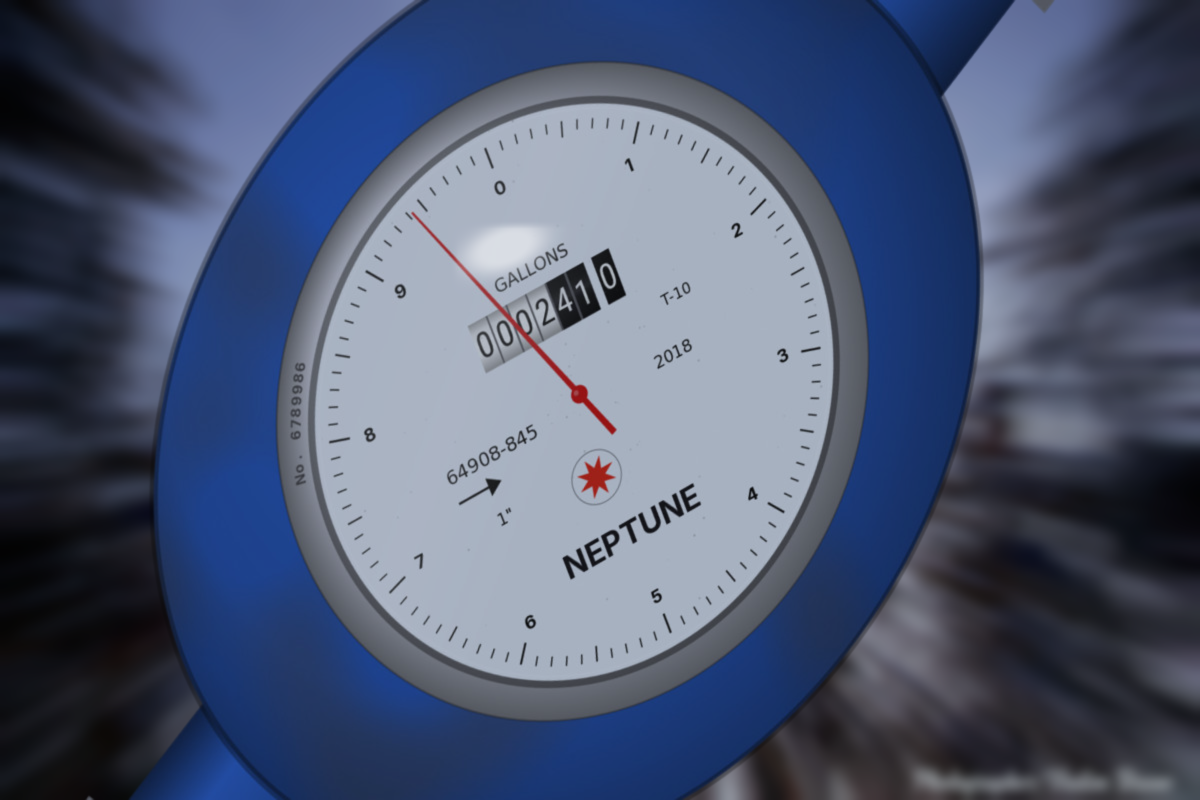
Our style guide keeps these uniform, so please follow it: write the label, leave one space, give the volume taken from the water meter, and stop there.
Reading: 2409.4 gal
